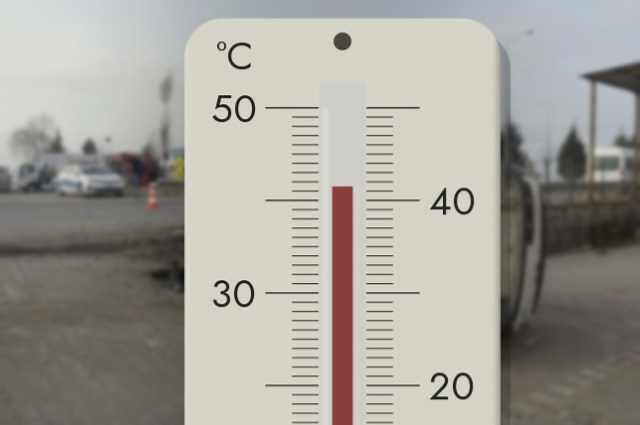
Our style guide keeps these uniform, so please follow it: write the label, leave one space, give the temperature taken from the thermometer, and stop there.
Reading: 41.5 °C
